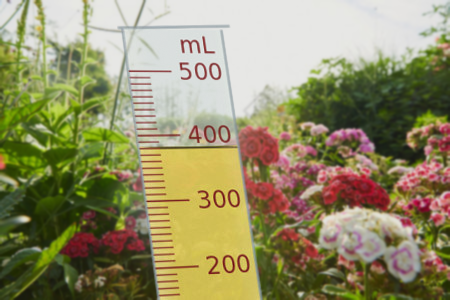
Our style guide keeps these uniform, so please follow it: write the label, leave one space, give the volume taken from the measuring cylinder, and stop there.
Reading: 380 mL
